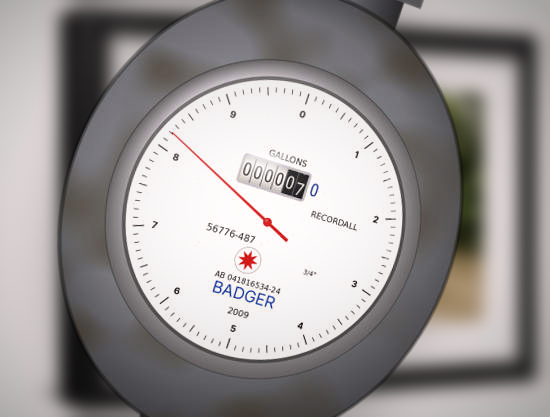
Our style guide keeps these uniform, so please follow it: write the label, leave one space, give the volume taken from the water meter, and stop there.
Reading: 68.2 gal
